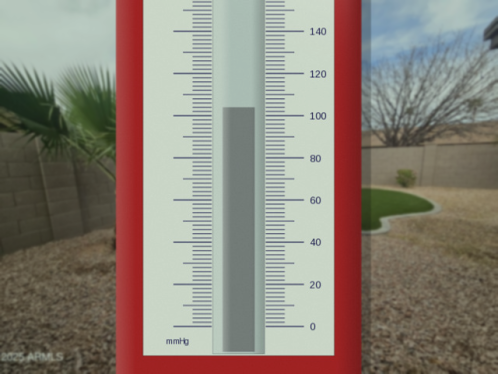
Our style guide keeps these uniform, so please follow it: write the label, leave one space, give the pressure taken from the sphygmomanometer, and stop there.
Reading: 104 mmHg
